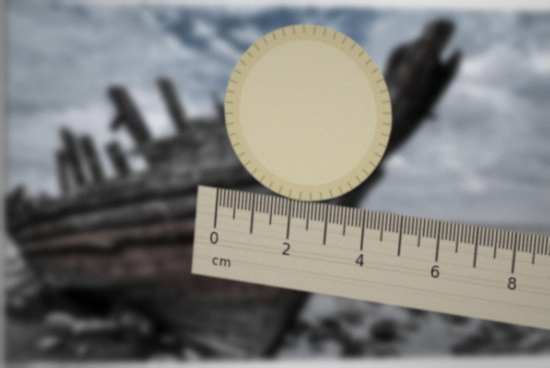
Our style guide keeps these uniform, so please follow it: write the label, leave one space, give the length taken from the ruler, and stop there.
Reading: 4.5 cm
